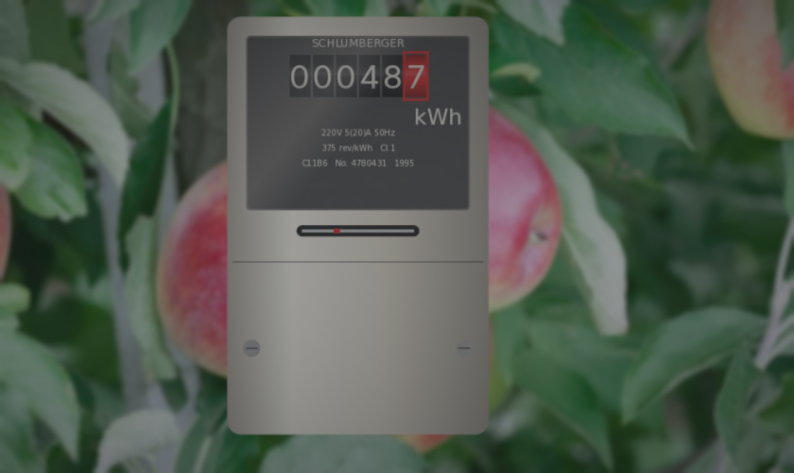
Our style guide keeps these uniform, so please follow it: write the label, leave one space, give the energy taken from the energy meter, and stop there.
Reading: 48.7 kWh
